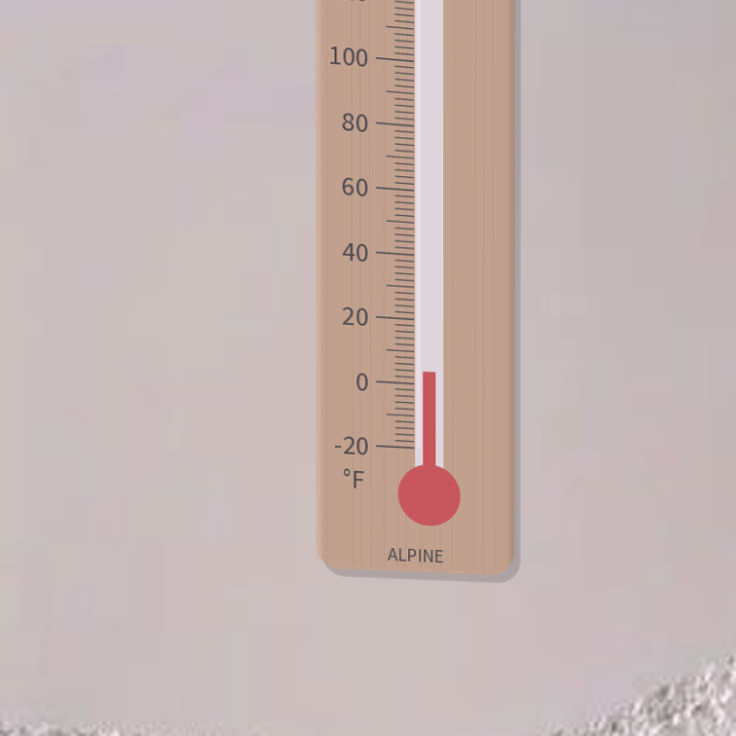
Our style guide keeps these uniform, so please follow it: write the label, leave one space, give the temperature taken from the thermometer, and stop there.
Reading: 4 °F
